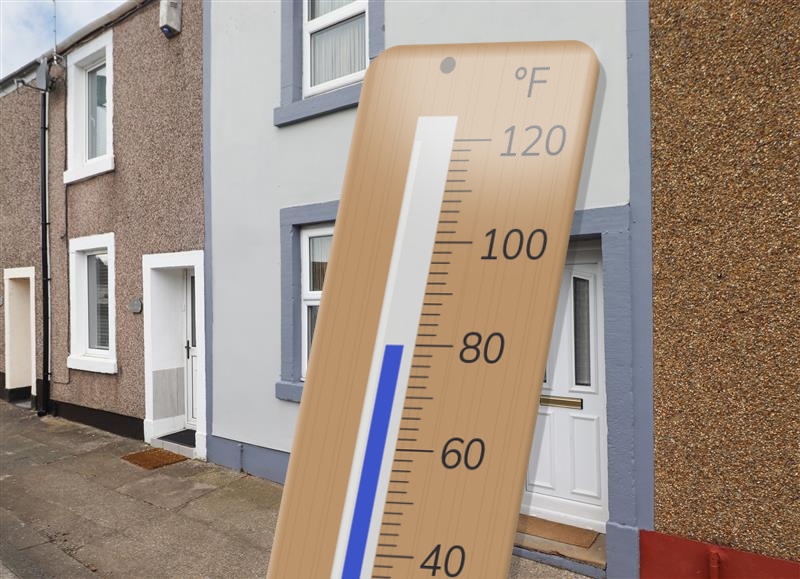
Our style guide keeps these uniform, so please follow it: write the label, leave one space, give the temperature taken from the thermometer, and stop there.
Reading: 80 °F
